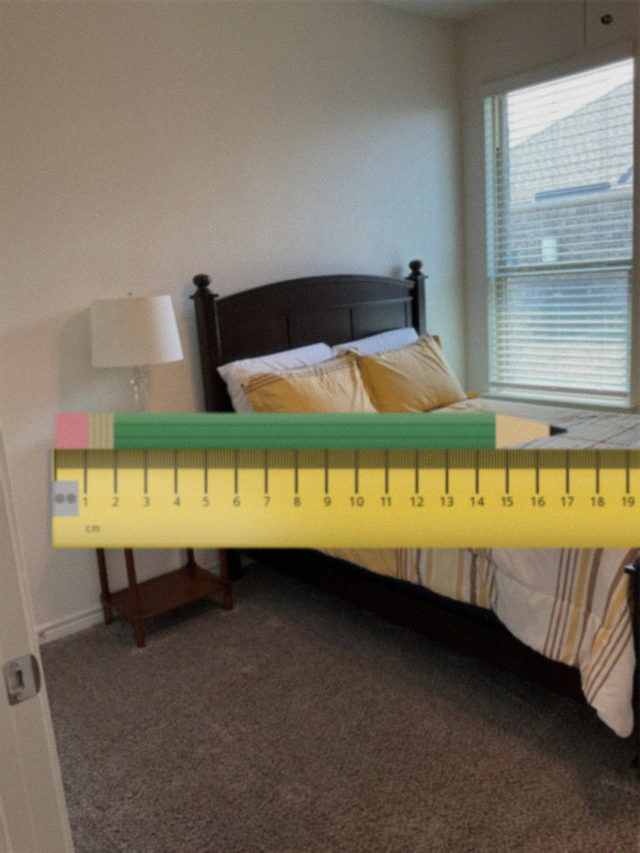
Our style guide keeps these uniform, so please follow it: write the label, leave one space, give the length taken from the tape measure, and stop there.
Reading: 17 cm
